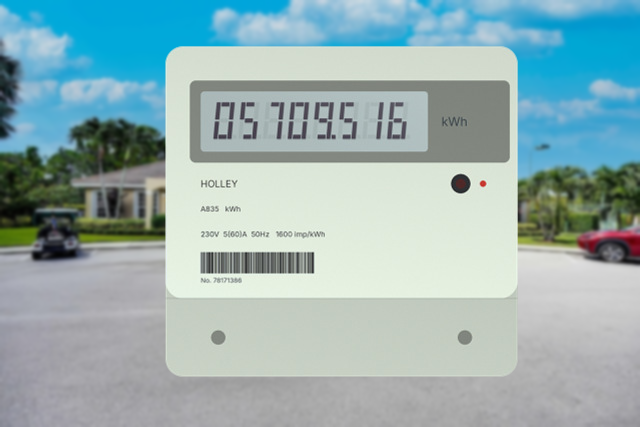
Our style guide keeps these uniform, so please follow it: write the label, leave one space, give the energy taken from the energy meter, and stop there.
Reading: 5709.516 kWh
